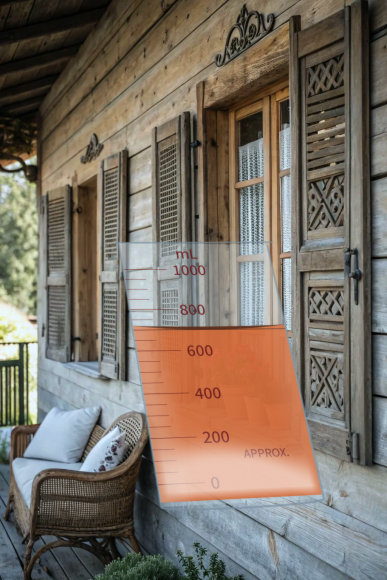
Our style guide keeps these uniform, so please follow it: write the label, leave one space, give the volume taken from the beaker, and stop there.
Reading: 700 mL
